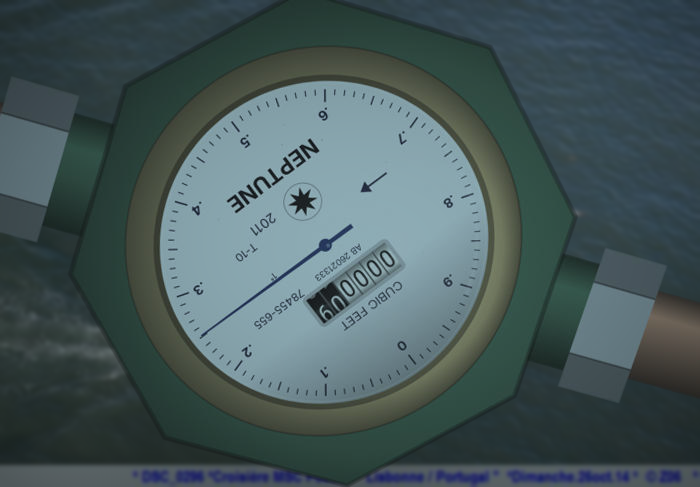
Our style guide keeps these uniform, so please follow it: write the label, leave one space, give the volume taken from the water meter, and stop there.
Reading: 9.25 ft³
